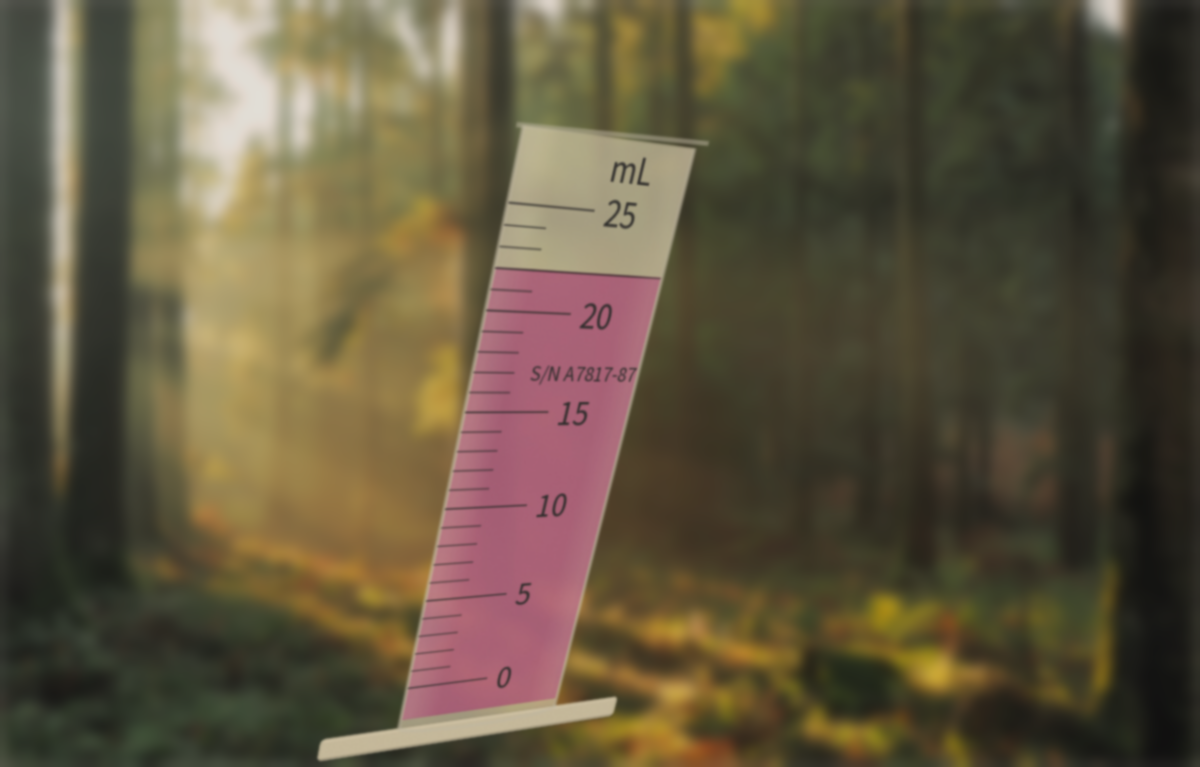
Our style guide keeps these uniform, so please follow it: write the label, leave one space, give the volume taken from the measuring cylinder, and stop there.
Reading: 22 mL
